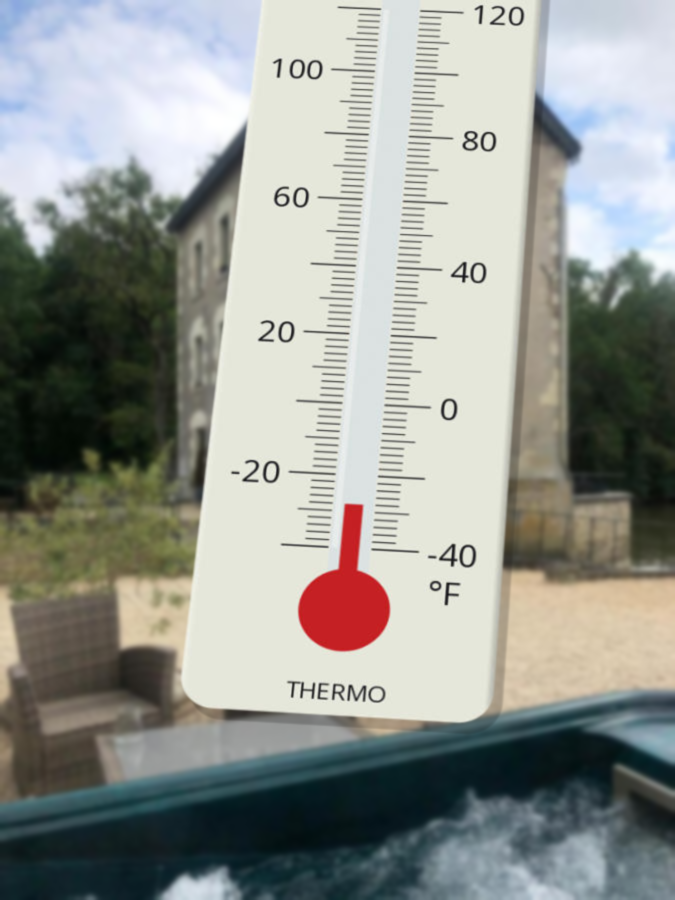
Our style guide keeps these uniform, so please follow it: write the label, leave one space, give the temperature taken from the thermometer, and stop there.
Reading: -28 °F
